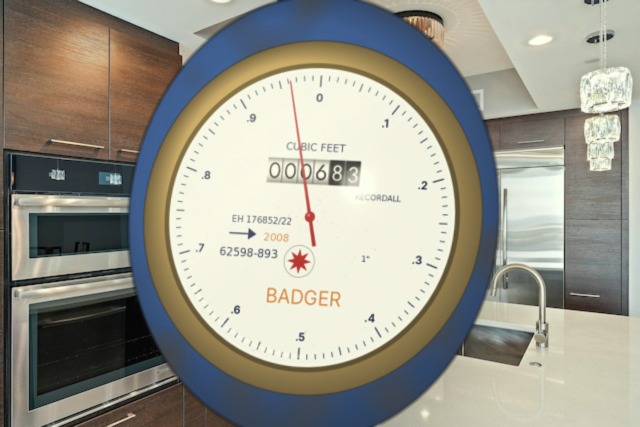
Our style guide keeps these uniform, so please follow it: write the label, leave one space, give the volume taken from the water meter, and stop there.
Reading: 682.96 ft³
